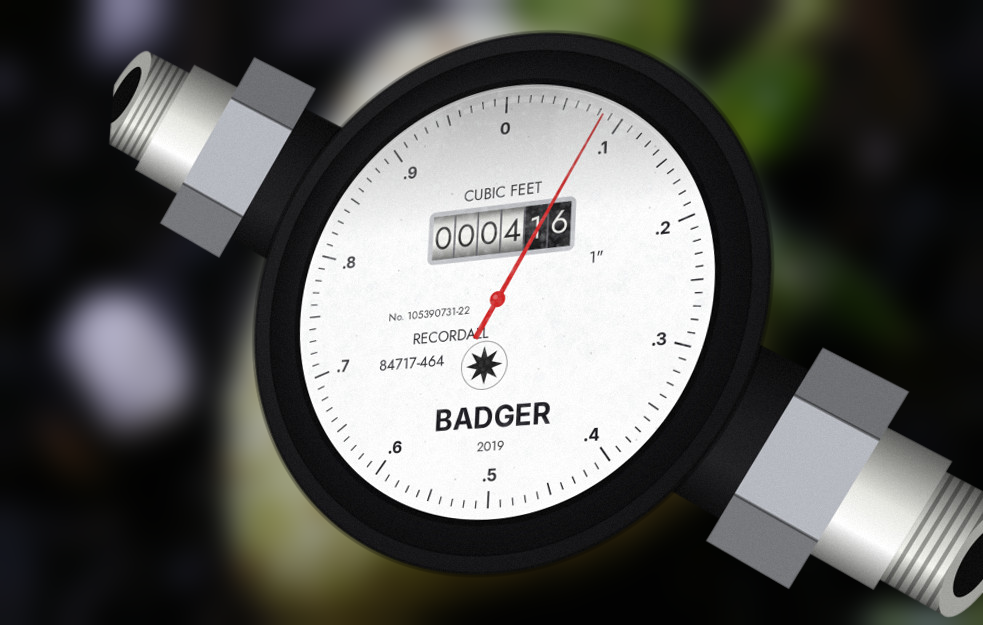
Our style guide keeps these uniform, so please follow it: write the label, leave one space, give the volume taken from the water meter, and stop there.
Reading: 416.08 ft³
